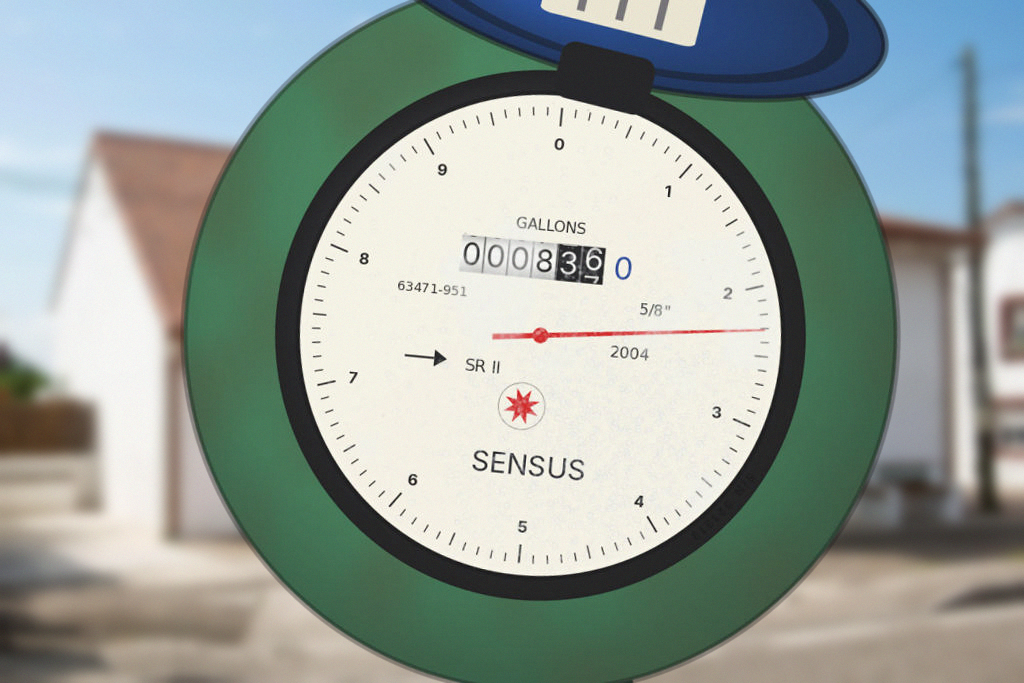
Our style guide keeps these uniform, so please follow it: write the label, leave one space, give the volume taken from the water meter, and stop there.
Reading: 8362.3 gal
